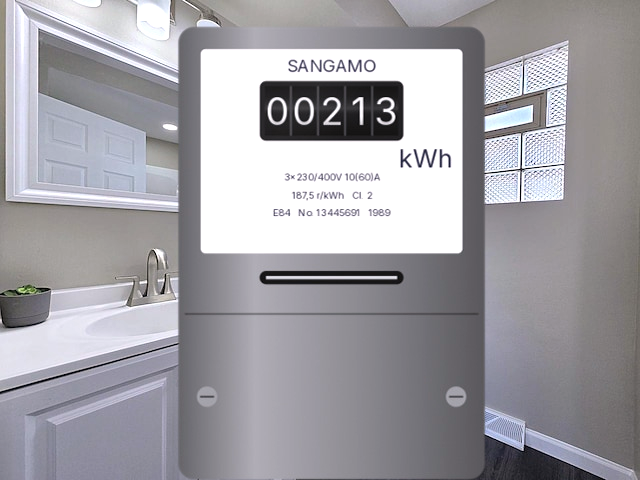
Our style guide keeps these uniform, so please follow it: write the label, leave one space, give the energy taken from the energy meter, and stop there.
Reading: 213 kWh
